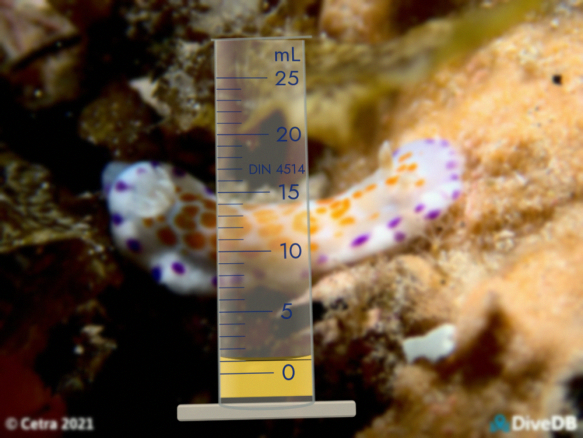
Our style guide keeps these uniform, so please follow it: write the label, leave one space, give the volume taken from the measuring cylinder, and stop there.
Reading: 1 mL
